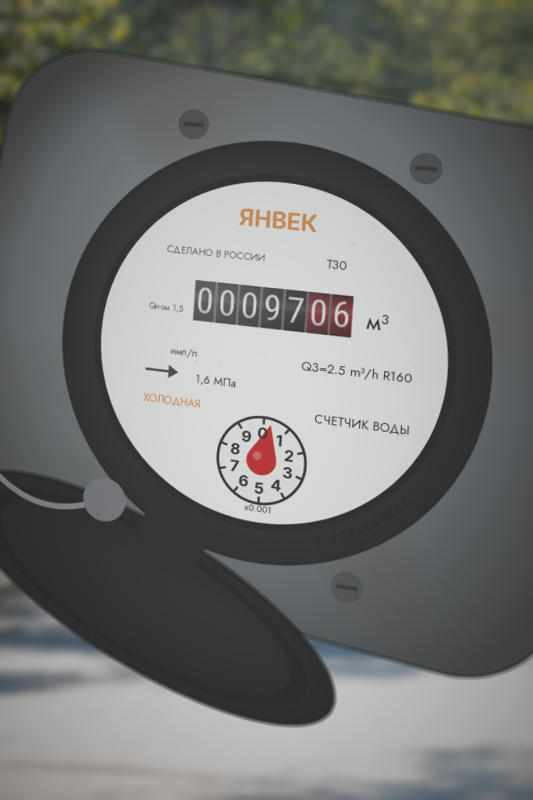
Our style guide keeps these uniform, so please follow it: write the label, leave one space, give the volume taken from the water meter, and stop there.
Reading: 97.060 m³
